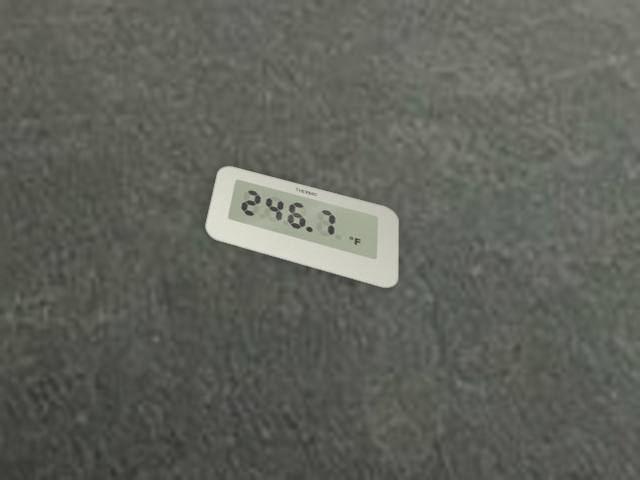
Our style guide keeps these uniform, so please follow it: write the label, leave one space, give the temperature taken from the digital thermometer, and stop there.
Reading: 246.7 °F
